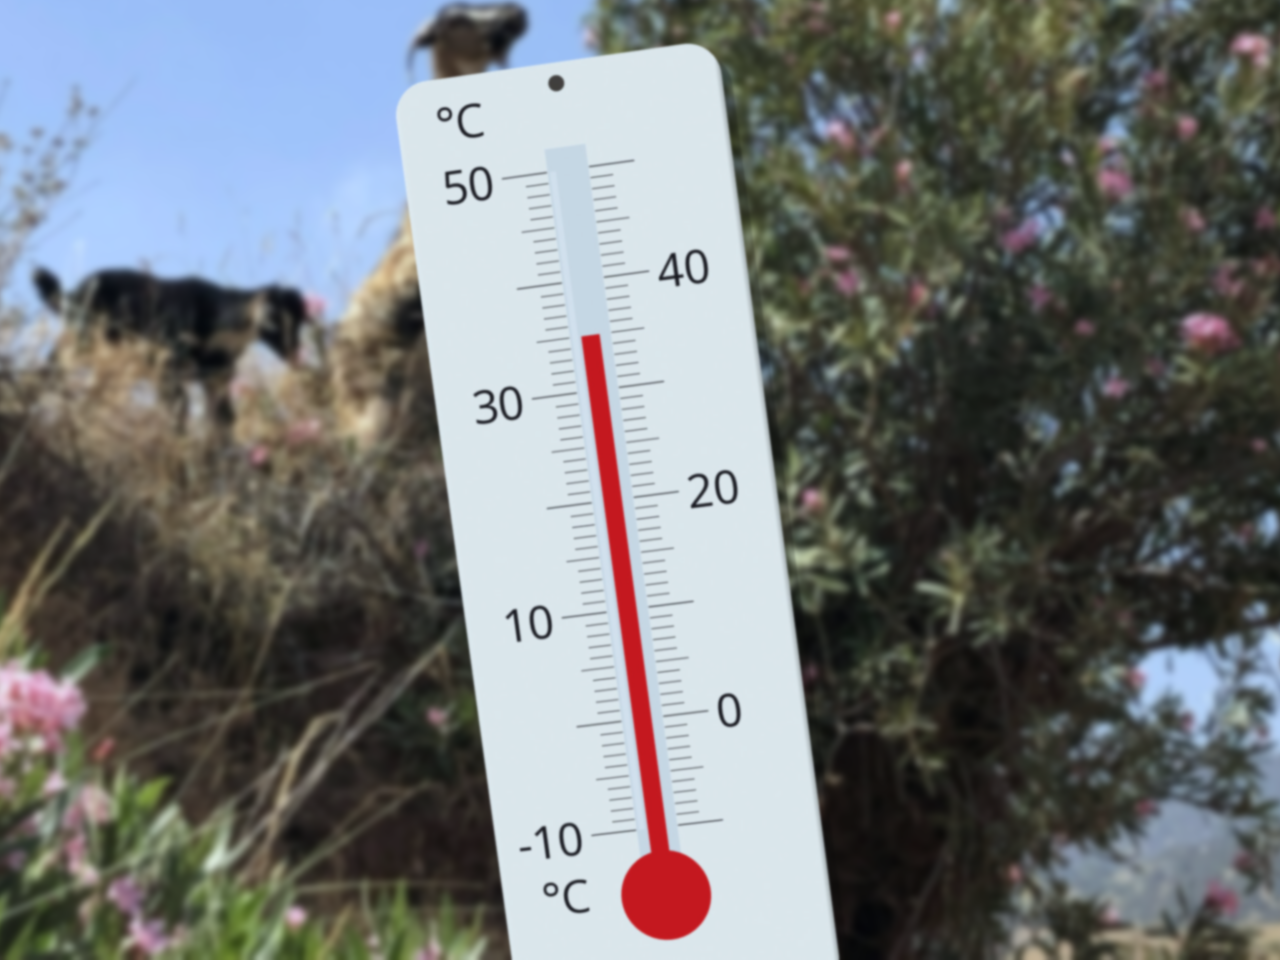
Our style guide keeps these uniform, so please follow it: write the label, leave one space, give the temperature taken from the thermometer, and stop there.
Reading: 35 °C
